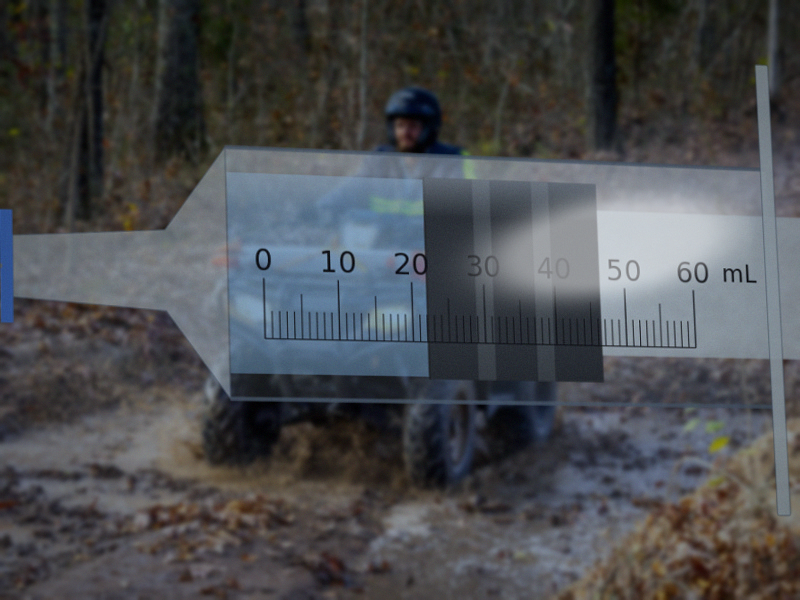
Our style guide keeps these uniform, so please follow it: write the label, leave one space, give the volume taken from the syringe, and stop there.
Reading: 22 mL
